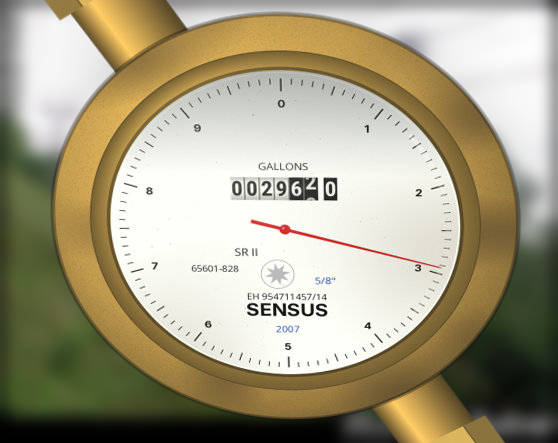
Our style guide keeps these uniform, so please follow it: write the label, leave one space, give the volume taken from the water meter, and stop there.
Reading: 29622.9 gal
